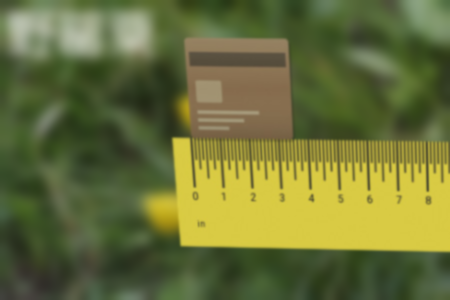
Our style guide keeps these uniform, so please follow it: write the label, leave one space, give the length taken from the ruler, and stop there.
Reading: 3.5 in
